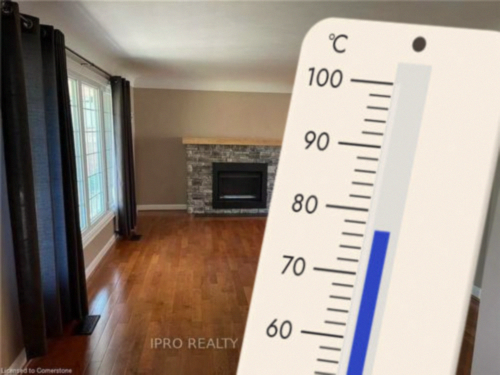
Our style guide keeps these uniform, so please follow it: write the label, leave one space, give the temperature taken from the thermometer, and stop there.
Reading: 77 °C
